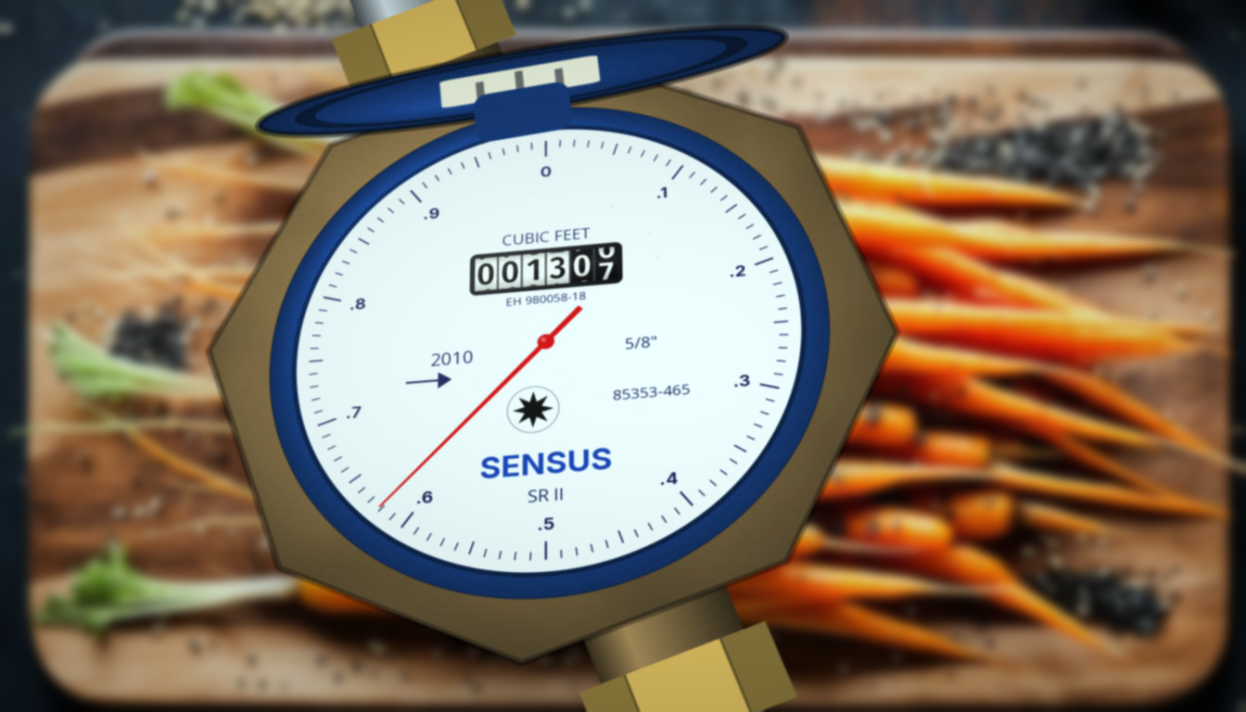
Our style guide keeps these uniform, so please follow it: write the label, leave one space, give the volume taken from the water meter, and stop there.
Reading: 1306.62 ft³
